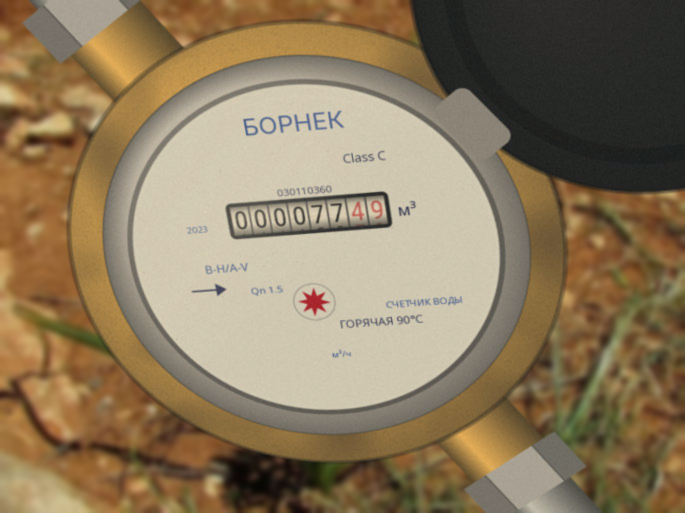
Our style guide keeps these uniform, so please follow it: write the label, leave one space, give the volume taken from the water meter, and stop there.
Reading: 77.49 m³
